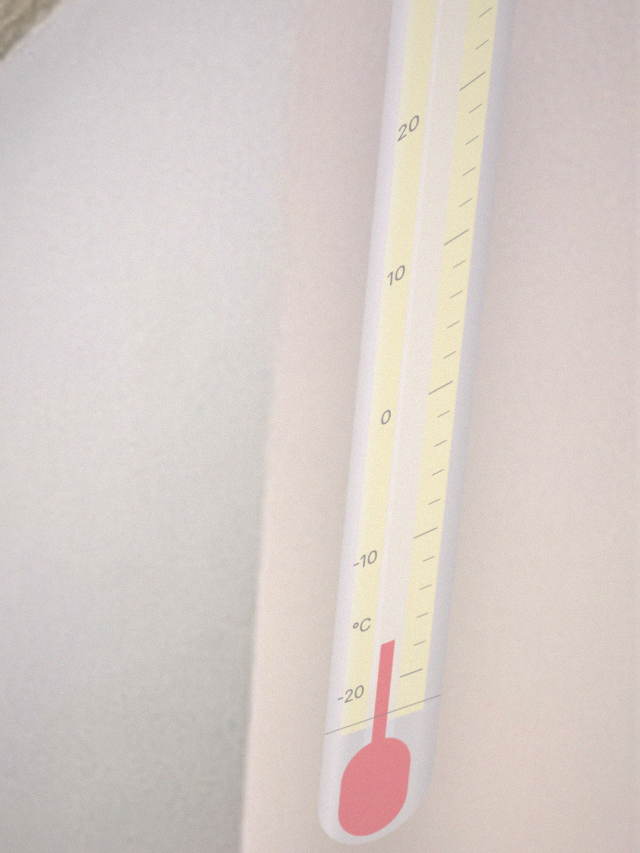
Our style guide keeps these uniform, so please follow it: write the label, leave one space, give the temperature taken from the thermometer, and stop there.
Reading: -17 °C
